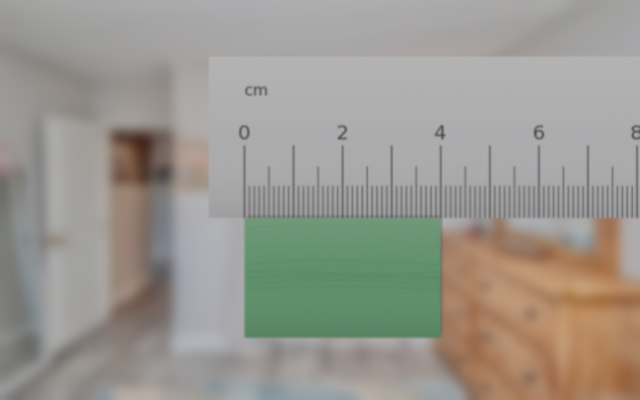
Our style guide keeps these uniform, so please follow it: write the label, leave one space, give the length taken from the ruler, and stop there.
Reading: 4 cm
